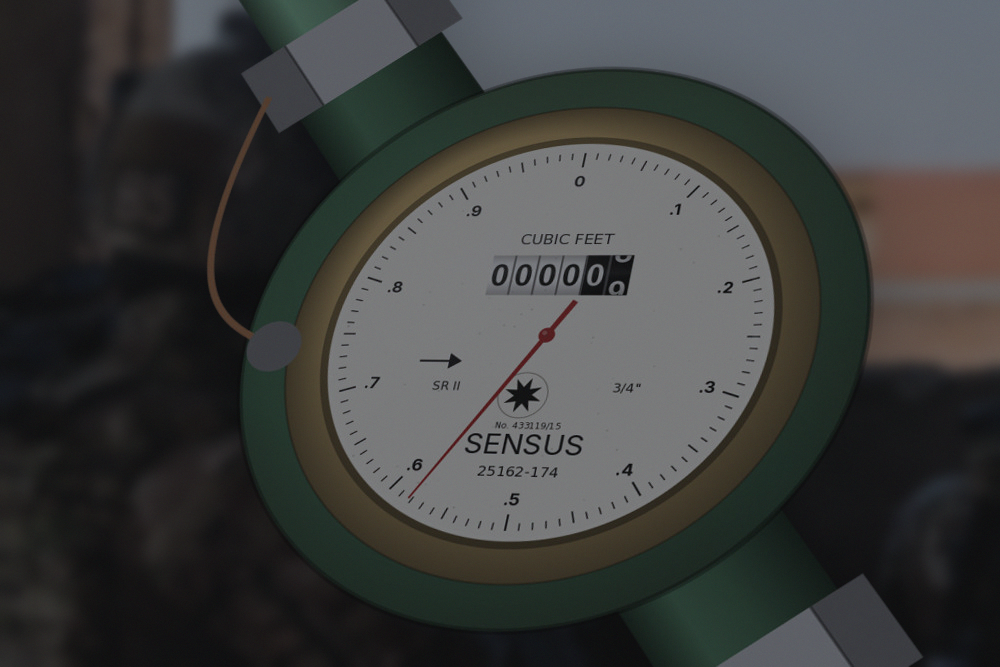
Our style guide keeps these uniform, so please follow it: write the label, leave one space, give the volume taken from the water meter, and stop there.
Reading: 8.58 ft³
